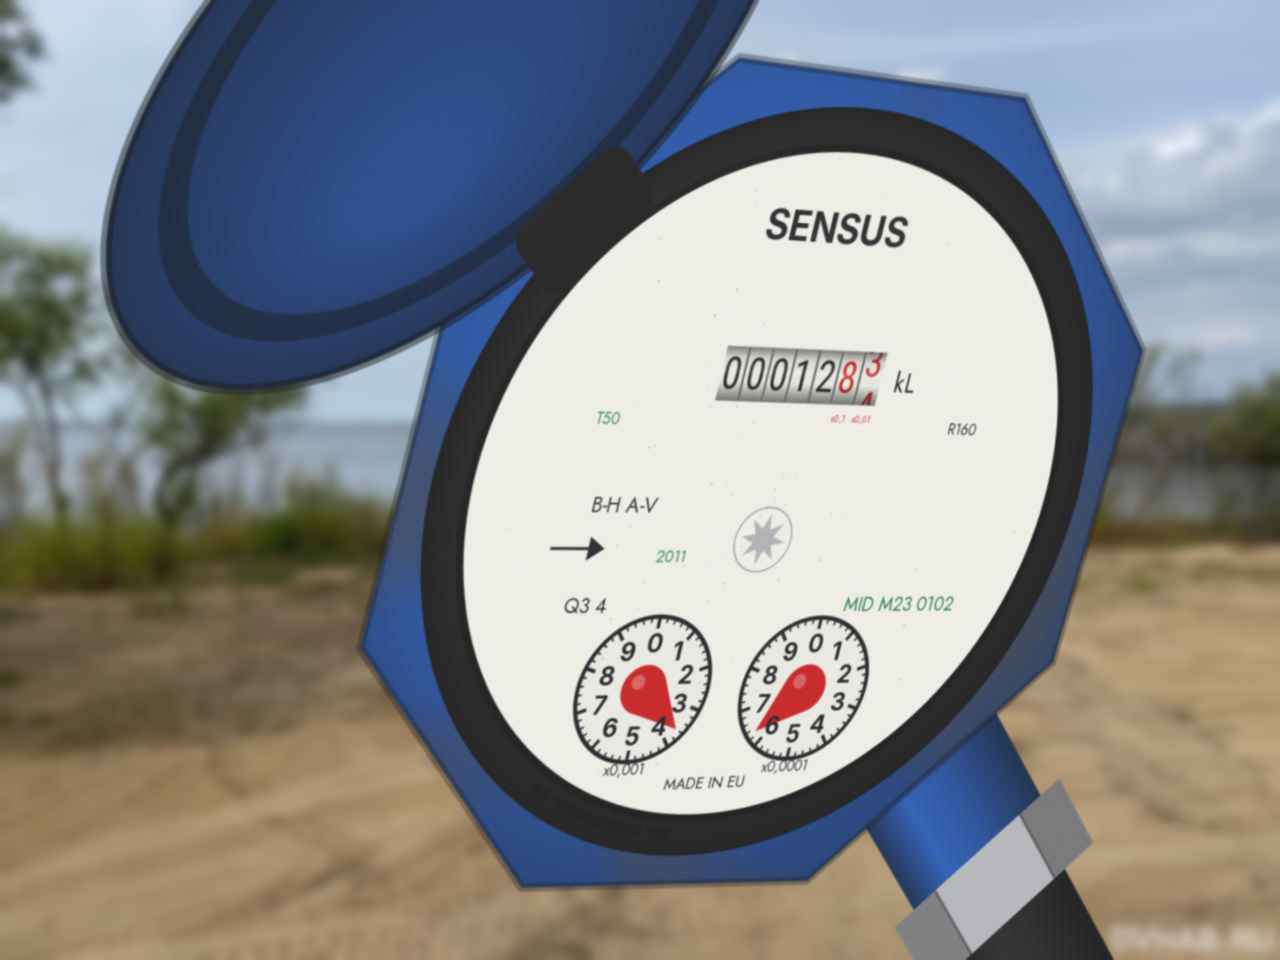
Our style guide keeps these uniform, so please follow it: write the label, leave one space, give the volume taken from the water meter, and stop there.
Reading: 12.8336 kL
